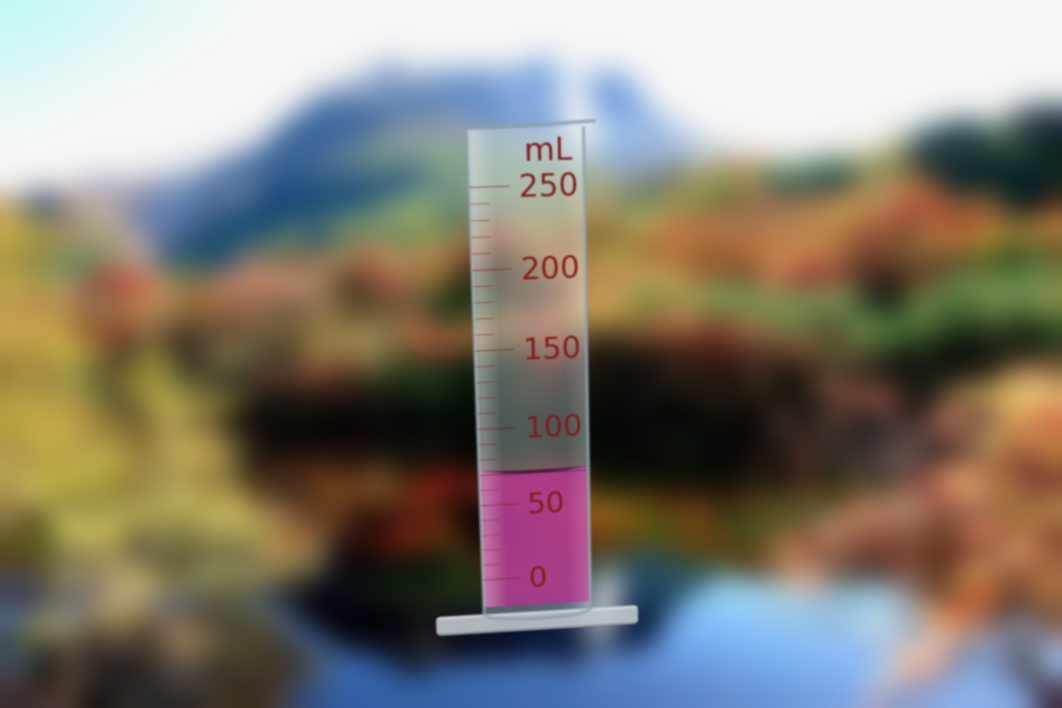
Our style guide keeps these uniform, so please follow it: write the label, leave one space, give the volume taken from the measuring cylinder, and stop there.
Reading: 70 mL
